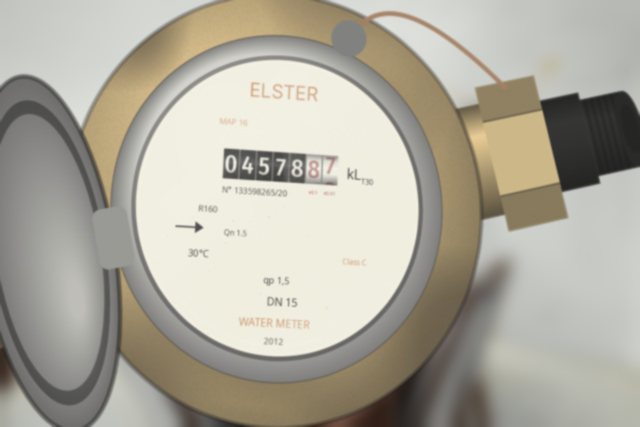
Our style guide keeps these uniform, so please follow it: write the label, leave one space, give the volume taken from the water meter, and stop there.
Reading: 4578.87 kL
